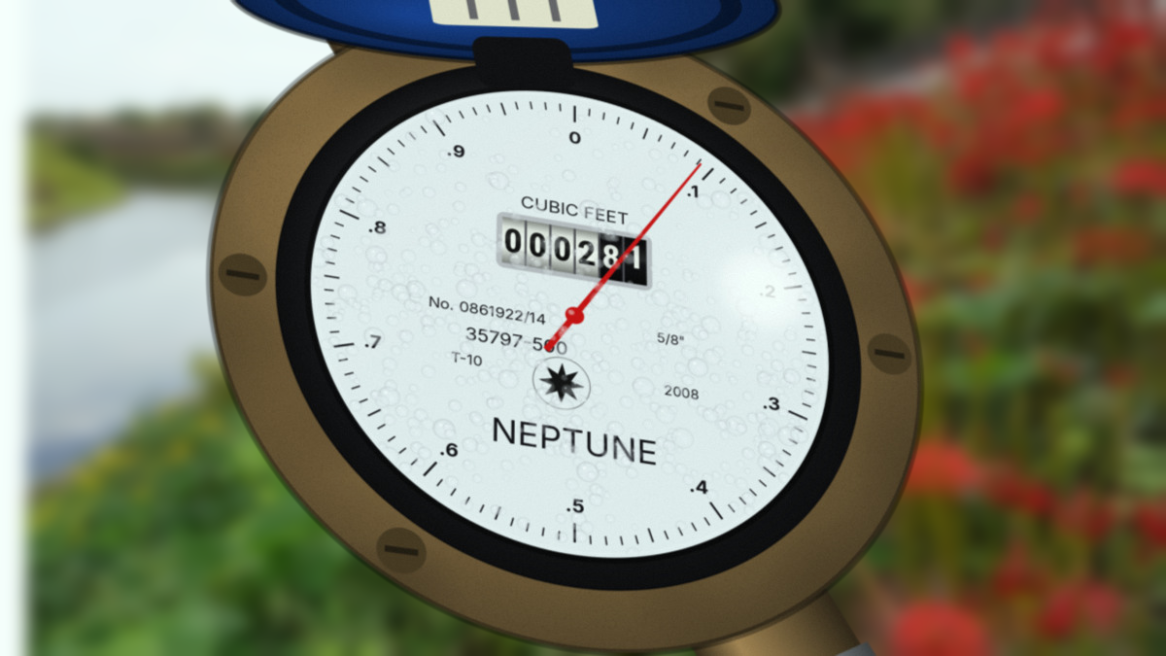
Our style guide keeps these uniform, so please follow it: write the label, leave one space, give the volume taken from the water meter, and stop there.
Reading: 281.09 ft³
